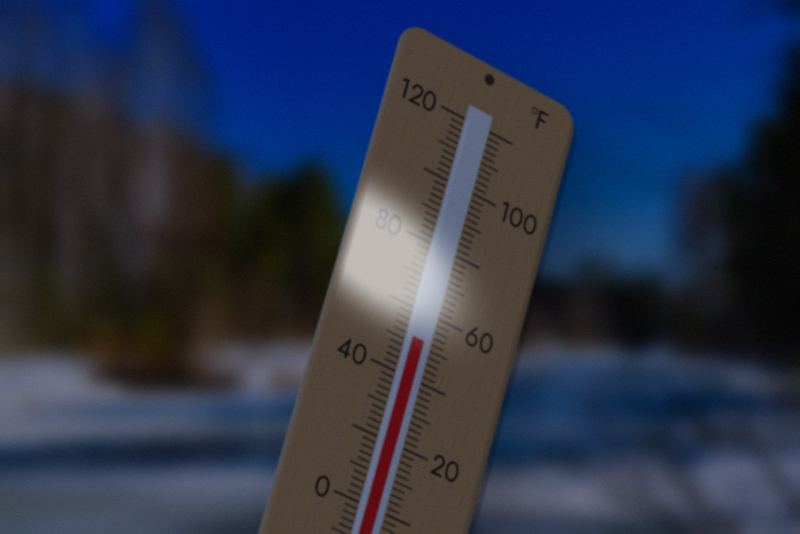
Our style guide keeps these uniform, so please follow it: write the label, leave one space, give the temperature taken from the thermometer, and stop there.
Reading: 52 °F
